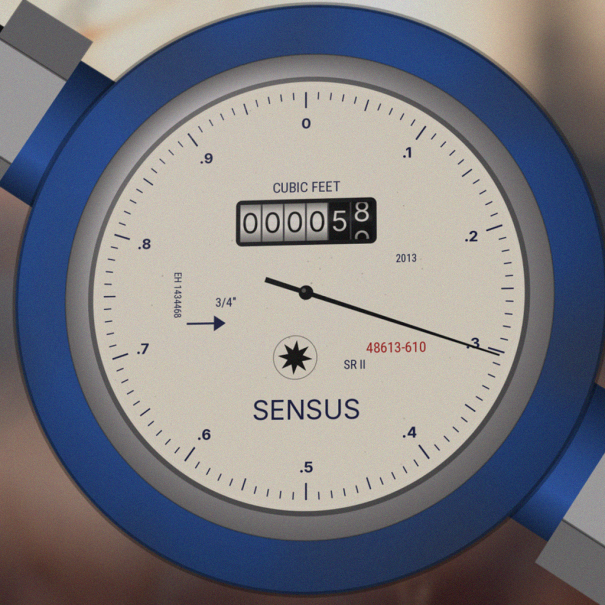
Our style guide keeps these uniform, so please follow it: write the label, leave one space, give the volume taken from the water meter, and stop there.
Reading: 58.30 ft³
